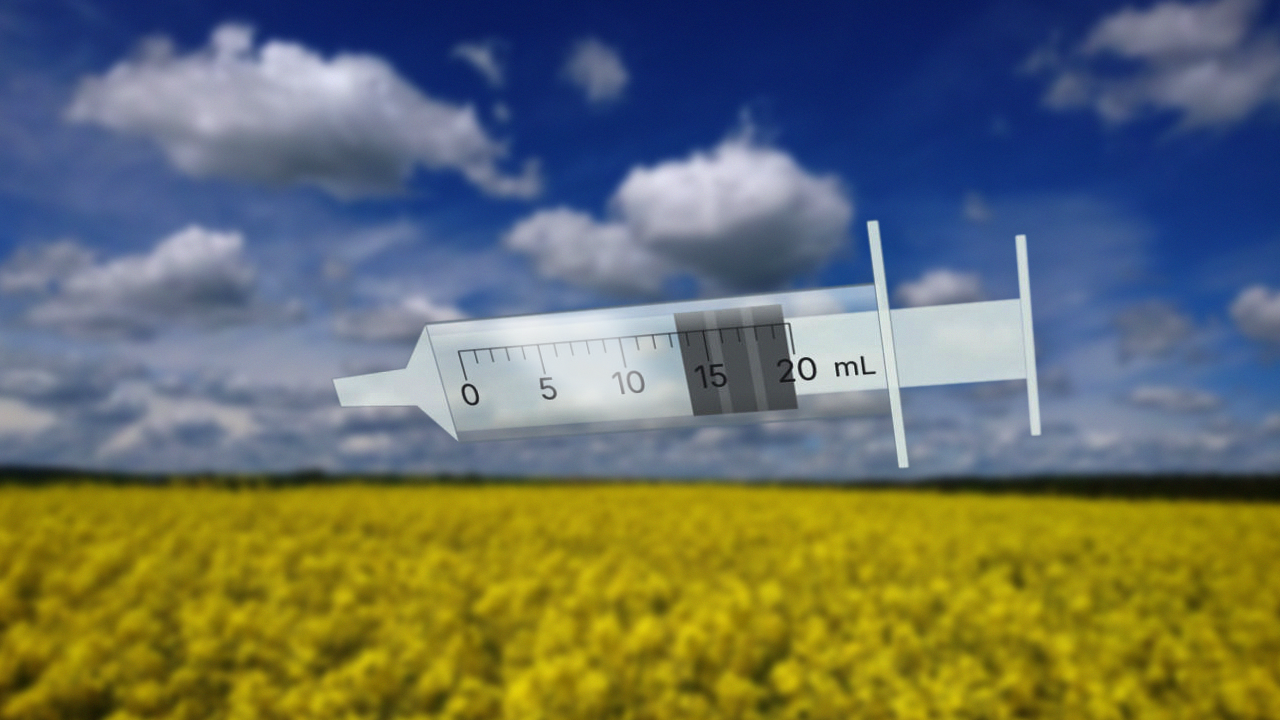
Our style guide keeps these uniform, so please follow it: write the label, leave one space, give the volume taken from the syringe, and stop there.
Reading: 13.5 mL
